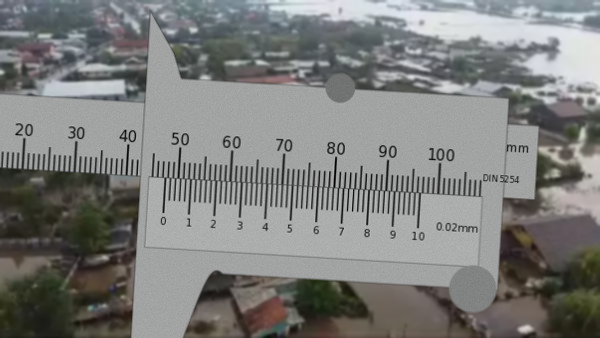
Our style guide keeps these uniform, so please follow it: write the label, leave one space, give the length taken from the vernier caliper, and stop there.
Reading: 47.5 mm
